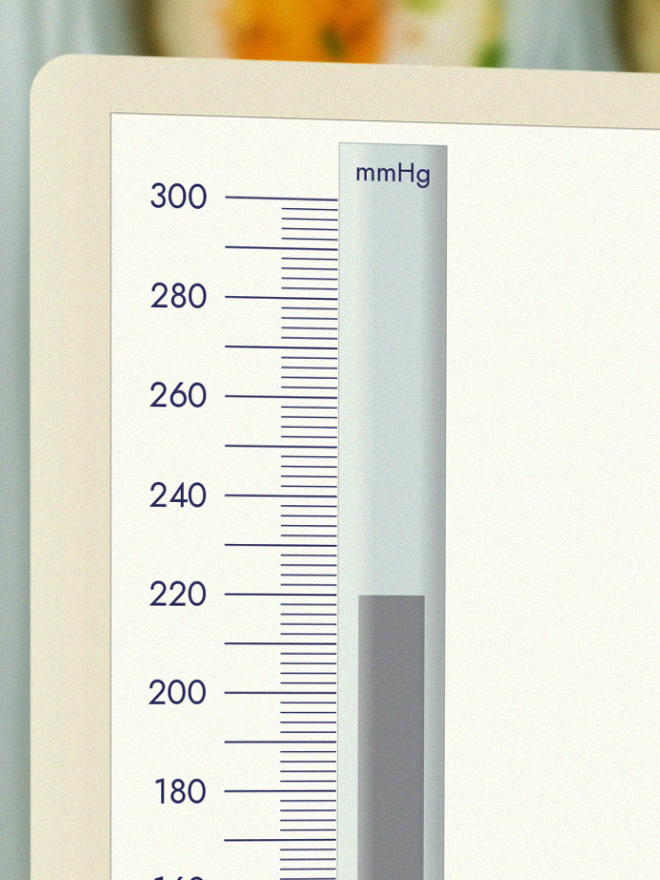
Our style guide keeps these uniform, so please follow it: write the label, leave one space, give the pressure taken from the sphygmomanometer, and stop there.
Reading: 220 mmHg
